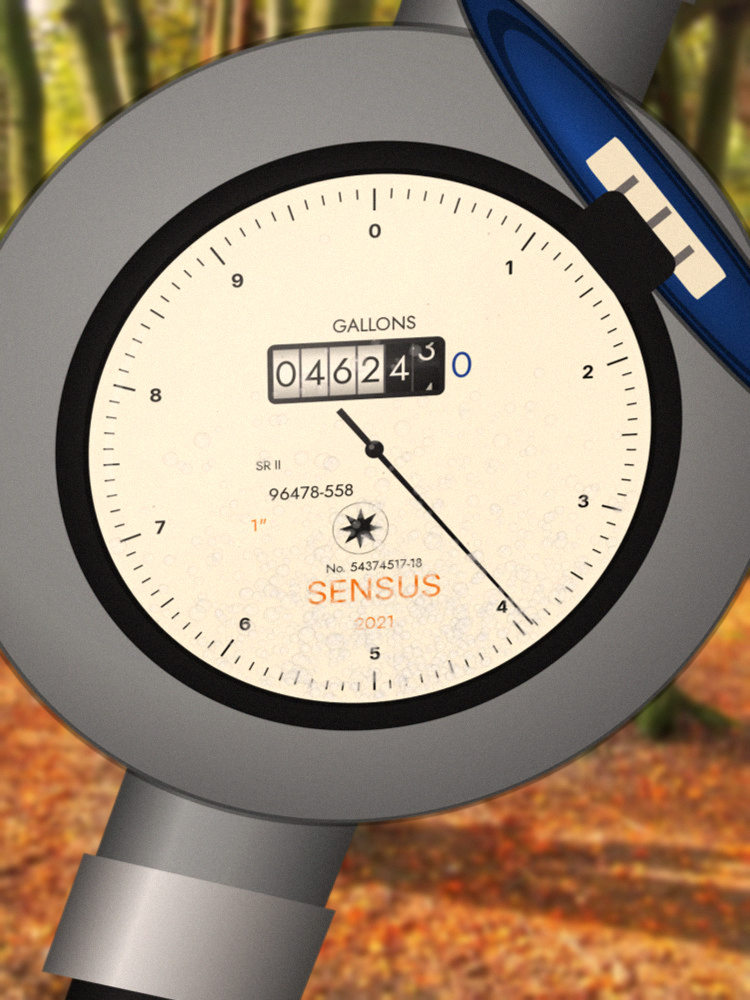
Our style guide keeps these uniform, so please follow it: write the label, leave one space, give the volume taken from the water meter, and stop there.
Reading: 462433.9 gal
